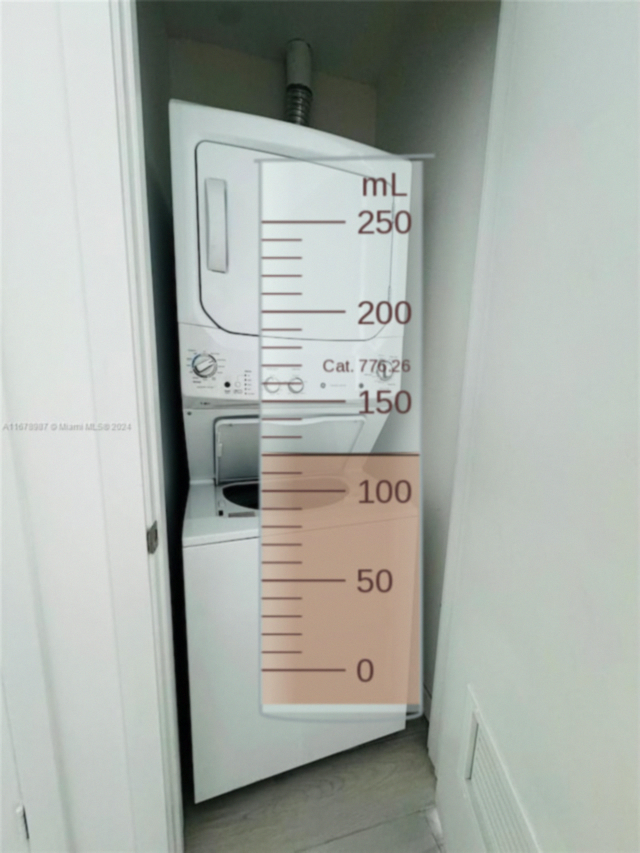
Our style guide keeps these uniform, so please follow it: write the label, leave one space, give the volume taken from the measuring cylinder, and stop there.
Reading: 120 mL
